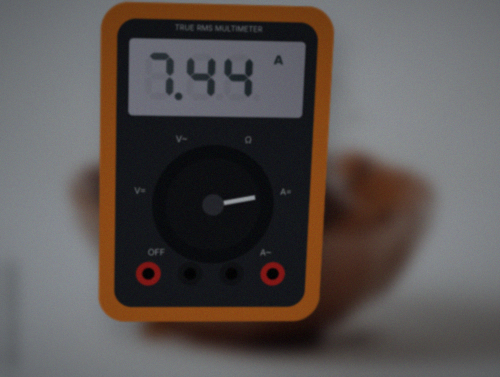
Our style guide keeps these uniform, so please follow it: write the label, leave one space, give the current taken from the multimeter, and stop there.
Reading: 7.44 A
